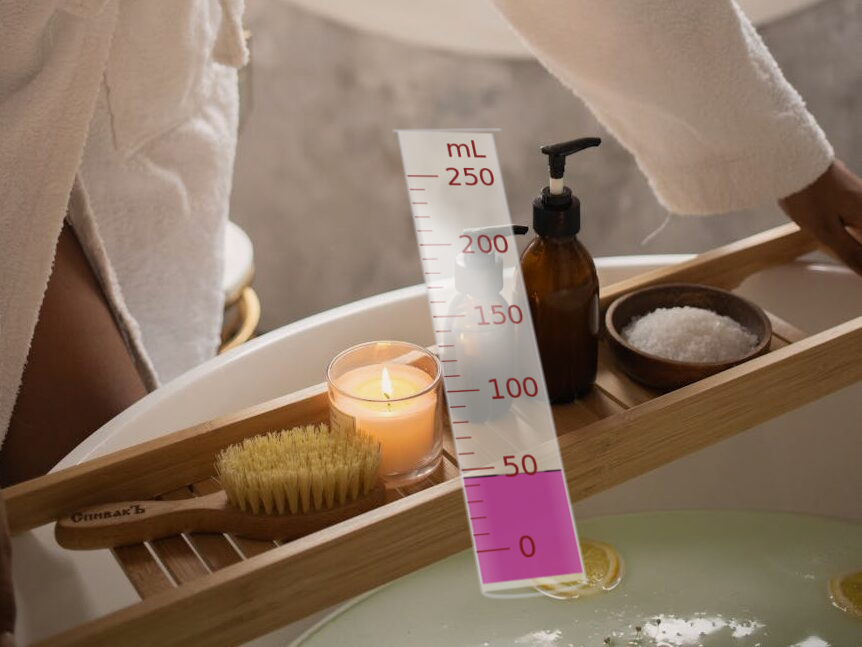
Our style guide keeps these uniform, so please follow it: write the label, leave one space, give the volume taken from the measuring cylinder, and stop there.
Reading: 45 mL
